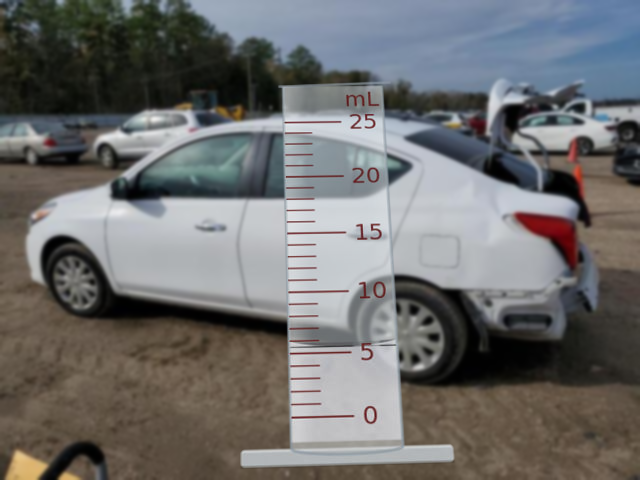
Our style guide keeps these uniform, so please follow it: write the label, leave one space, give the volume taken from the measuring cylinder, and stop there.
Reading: 5.5 mL
